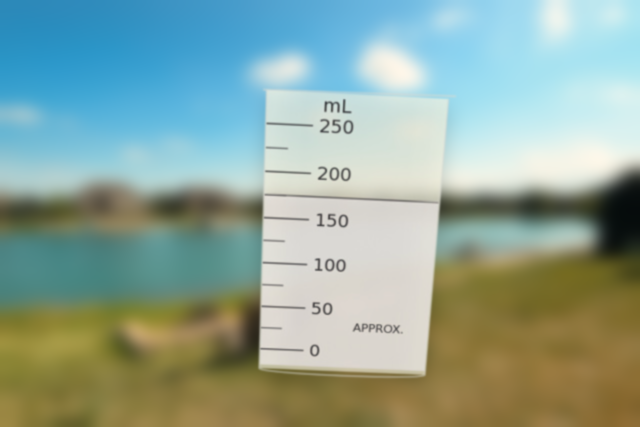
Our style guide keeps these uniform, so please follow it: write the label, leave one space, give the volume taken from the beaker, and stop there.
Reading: 175 mL
